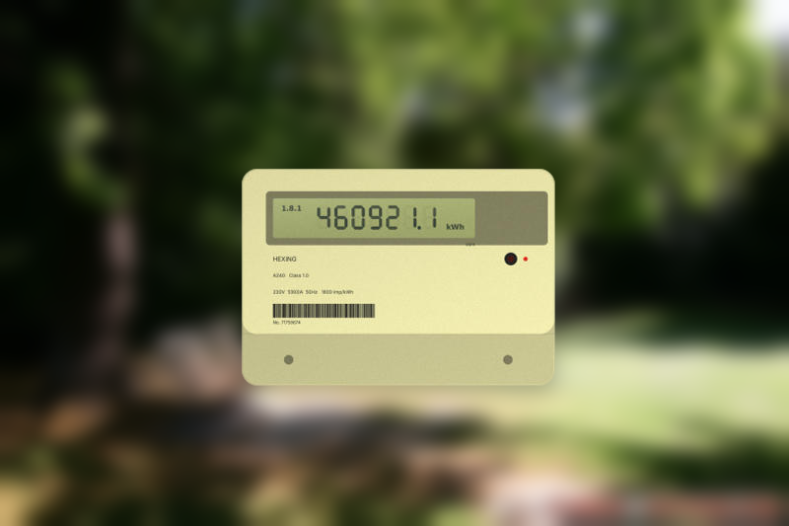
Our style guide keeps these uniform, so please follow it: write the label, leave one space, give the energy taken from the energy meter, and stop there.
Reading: 460921.1 kWh
